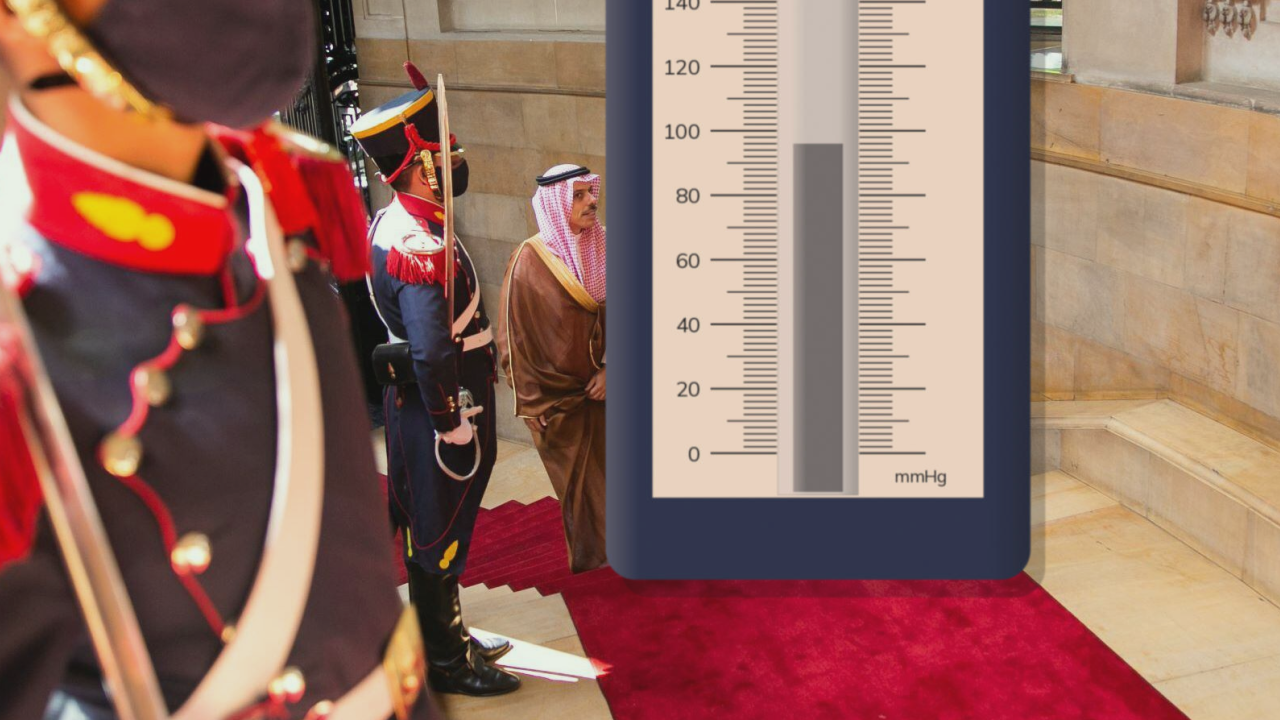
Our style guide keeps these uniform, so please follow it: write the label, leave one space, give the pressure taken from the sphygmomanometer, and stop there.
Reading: 96 mmHg
